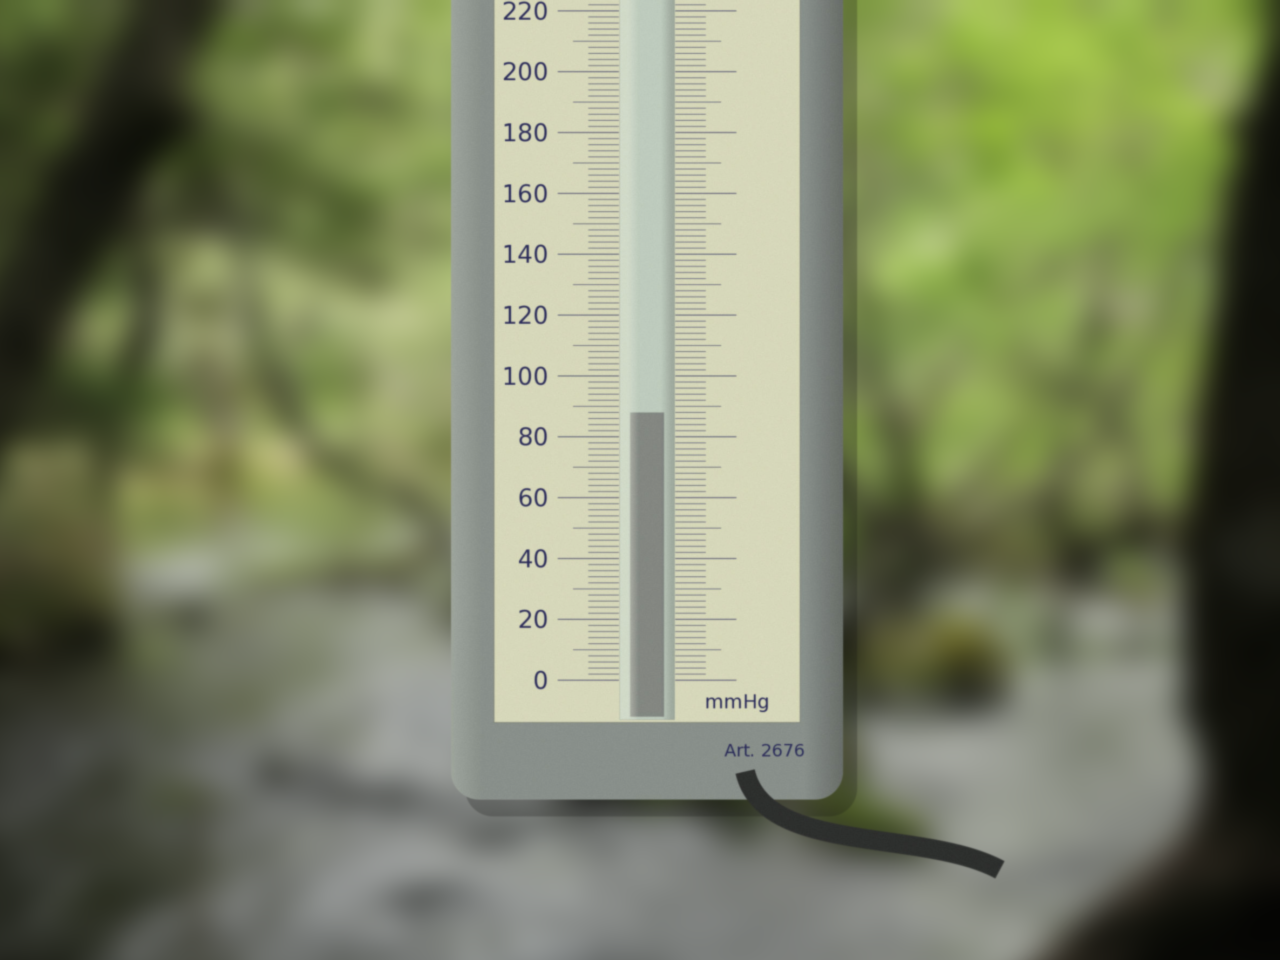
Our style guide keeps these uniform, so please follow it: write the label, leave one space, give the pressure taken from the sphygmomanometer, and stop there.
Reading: 88 mmHg
